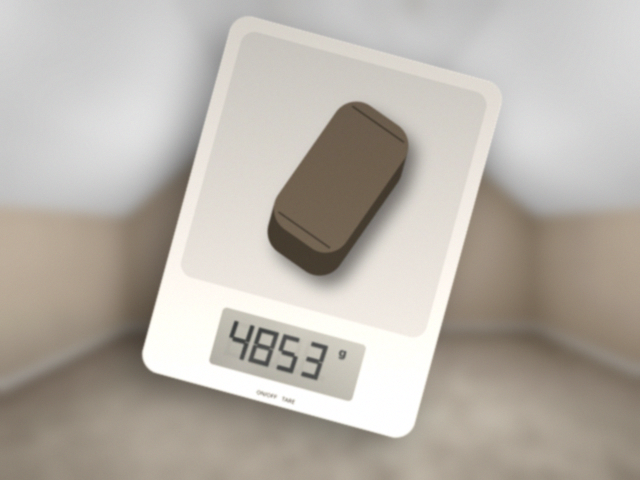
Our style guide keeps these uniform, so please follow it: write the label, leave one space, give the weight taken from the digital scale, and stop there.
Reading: 4853 g
